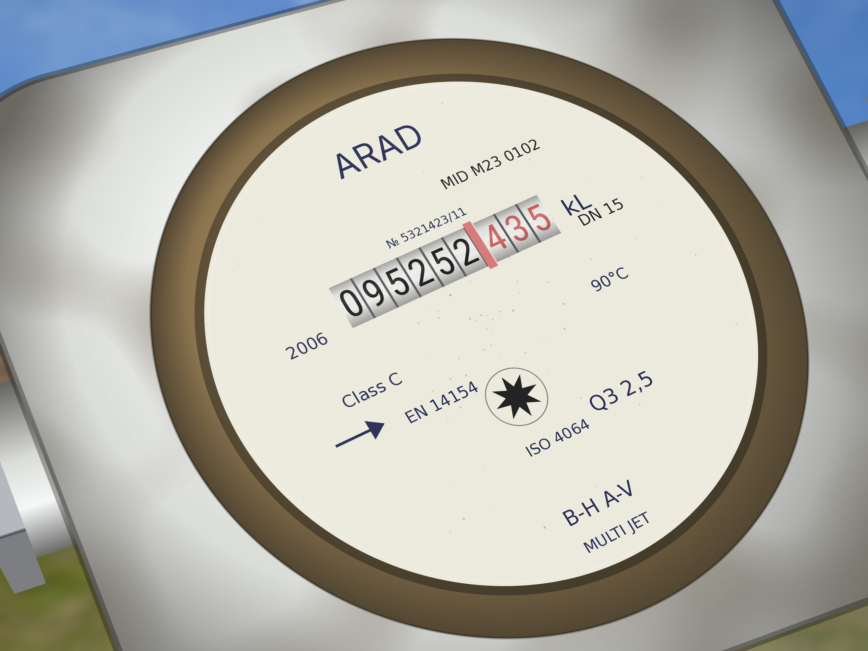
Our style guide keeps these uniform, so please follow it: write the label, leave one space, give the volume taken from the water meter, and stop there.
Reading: 95252.435 kL
